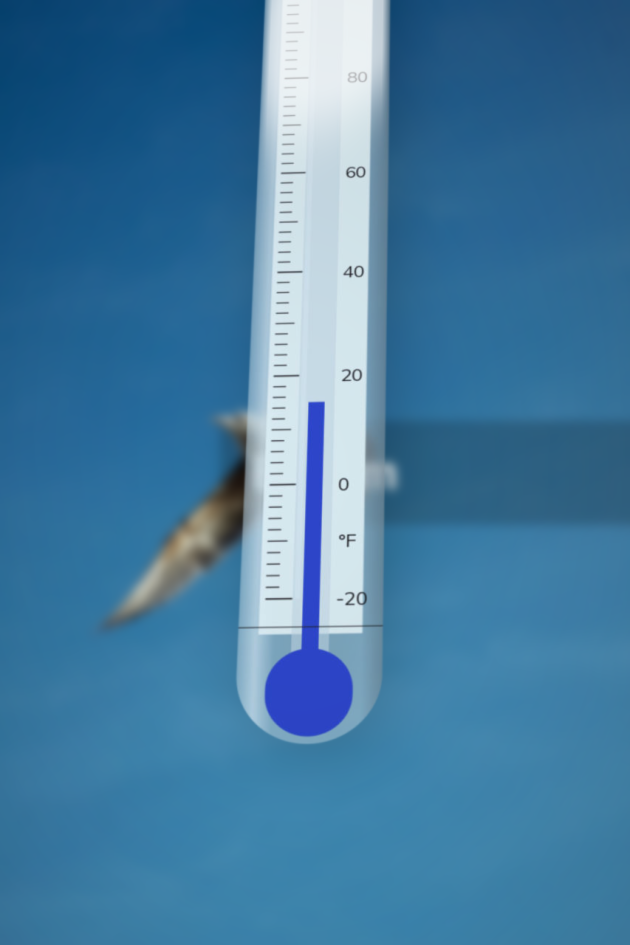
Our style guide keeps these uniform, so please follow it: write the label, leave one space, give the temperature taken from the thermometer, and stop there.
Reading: 15 °F
